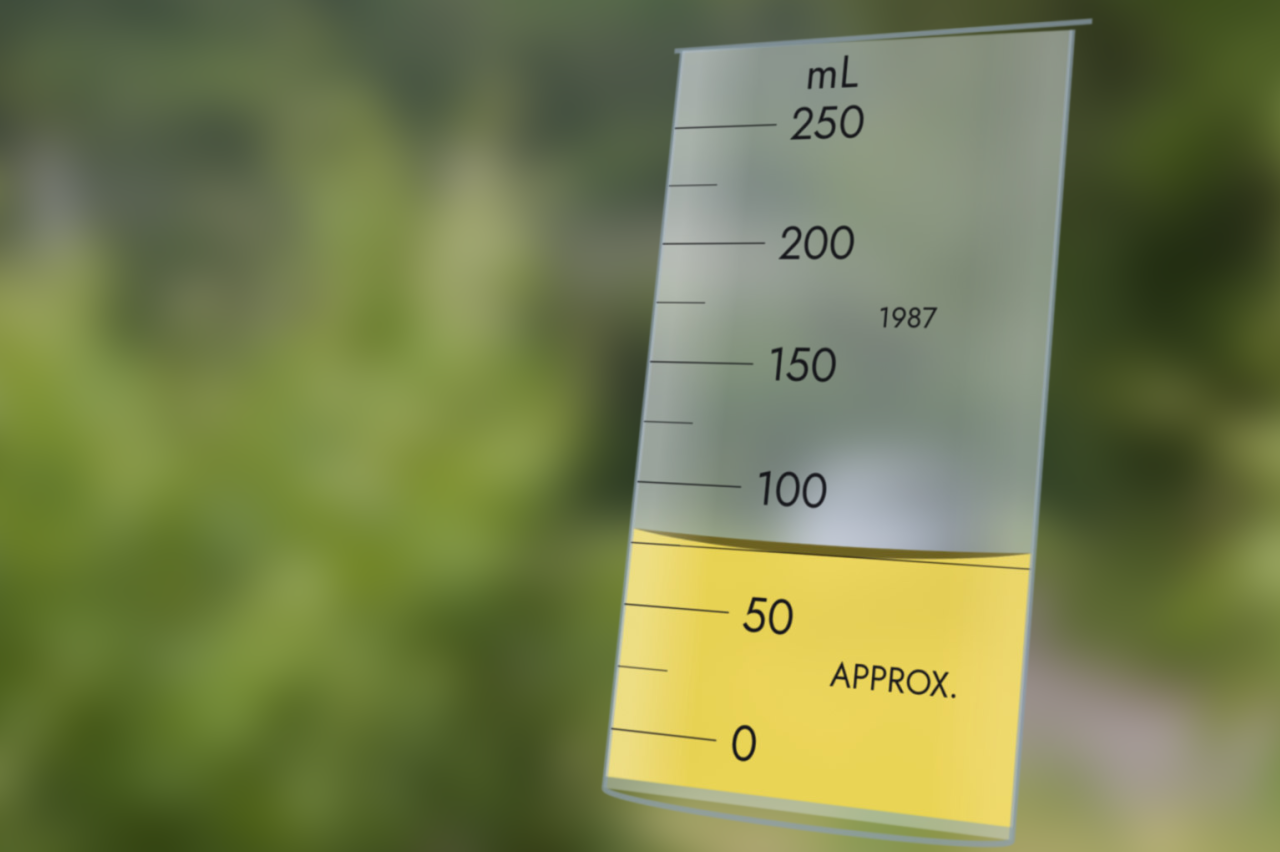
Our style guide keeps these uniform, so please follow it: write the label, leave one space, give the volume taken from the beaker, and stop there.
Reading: 75 mL
